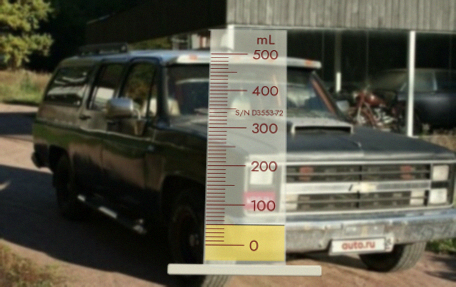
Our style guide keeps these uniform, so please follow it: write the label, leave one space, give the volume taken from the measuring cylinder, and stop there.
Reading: 50 mL
